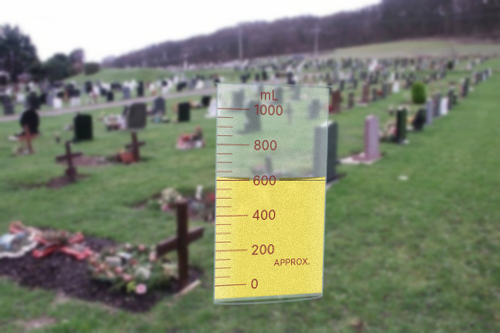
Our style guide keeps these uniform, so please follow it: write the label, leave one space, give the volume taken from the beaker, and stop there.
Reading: 600 mL
